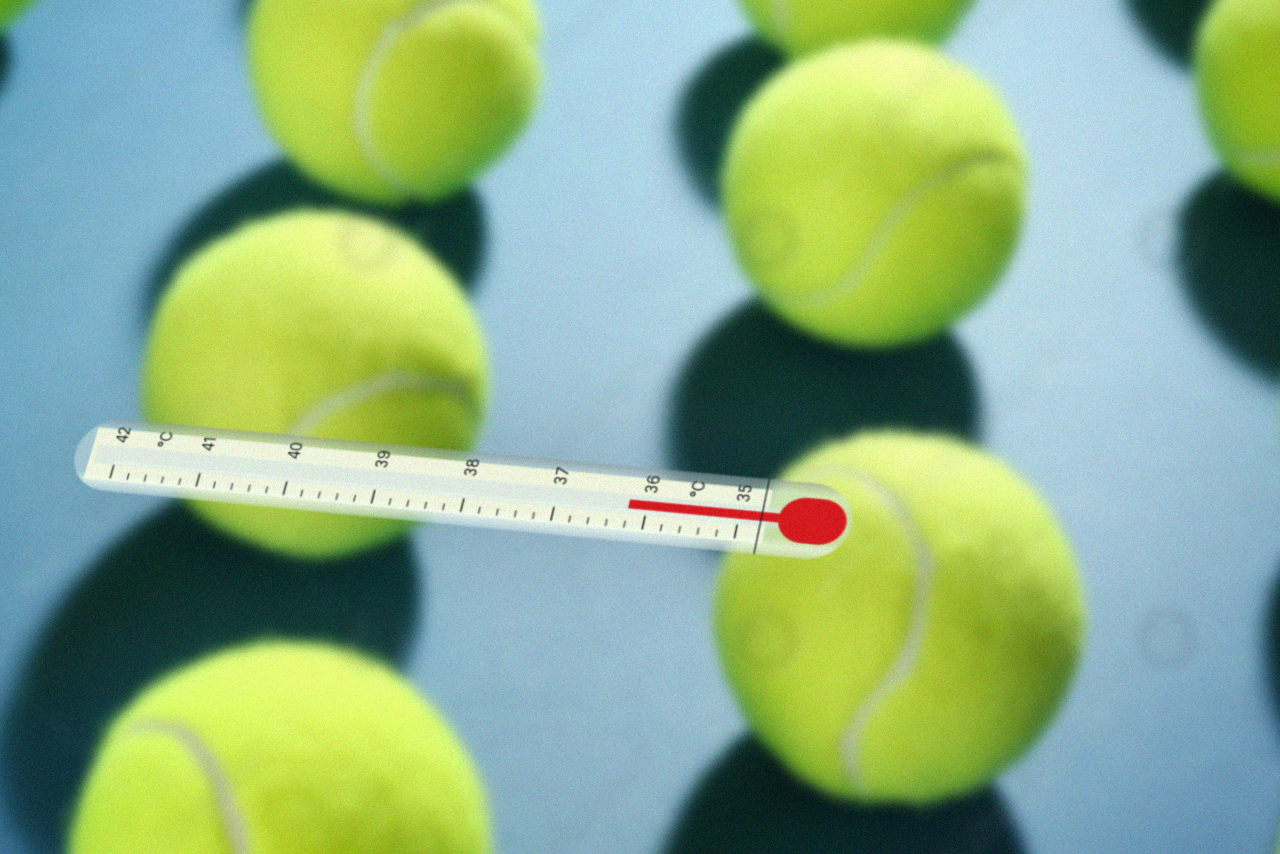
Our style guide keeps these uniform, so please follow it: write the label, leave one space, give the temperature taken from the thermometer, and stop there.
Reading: 36.2 °C
